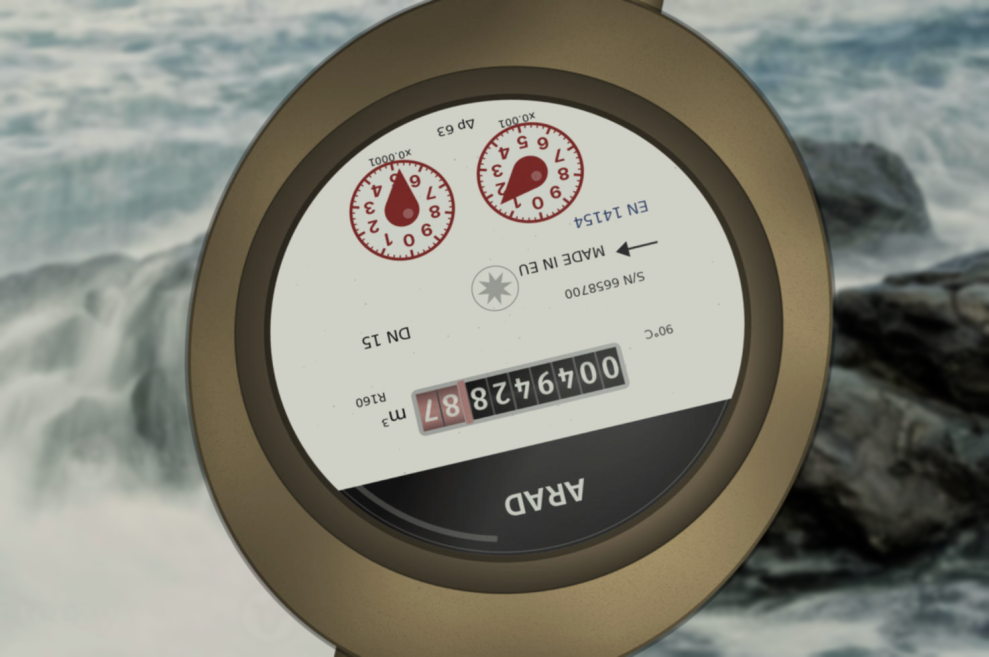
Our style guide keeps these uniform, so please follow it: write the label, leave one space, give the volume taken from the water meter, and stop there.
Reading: 49428.8715 m³
